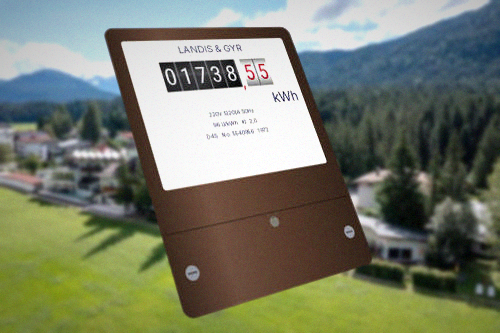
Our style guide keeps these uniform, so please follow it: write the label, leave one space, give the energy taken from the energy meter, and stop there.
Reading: 1738.55 kWh
